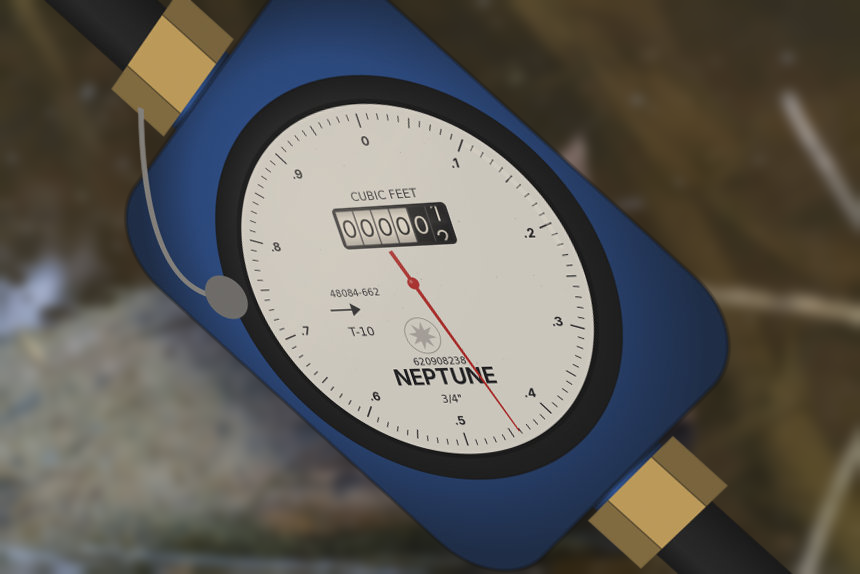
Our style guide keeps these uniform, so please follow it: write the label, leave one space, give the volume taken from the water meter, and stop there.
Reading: 1.44 ft³
